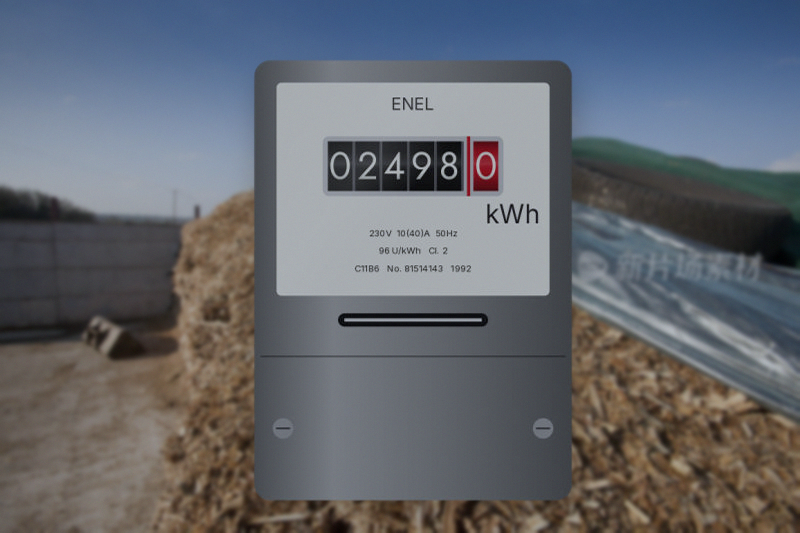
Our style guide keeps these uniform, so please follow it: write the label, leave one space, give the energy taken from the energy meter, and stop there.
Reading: 2498.0 kWh
